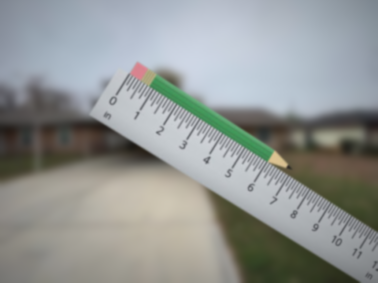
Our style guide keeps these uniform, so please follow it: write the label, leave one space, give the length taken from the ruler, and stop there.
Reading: 7 in
